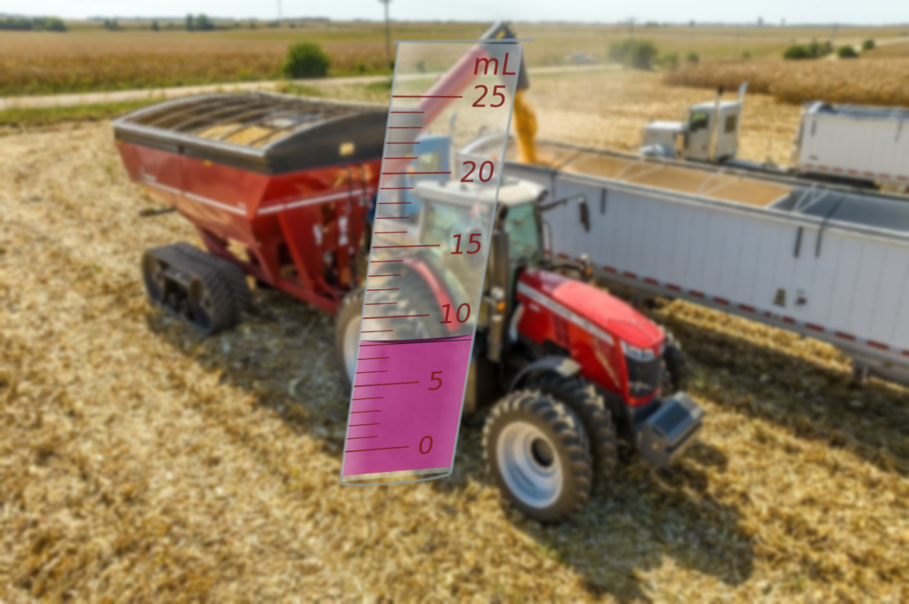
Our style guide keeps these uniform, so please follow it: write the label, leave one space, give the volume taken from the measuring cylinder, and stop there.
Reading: 8 mL
